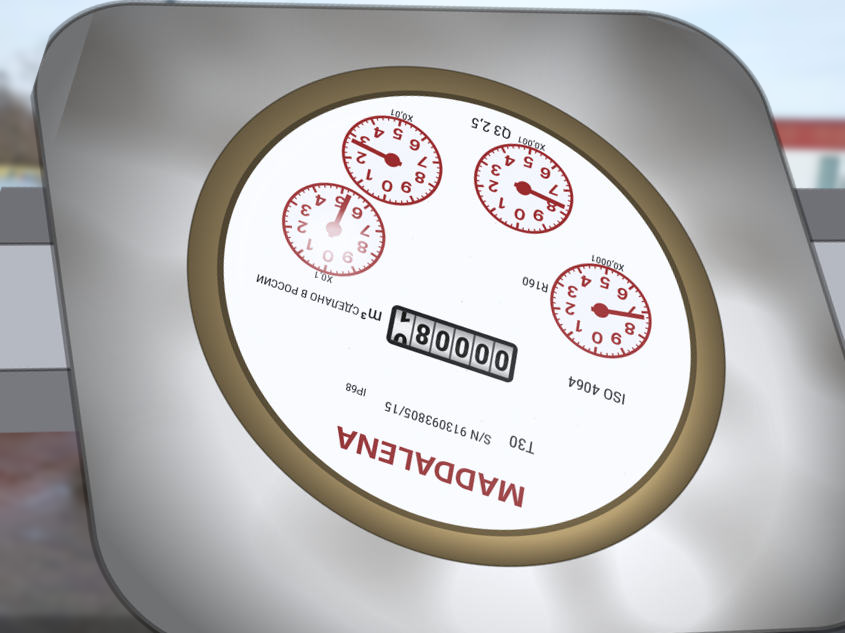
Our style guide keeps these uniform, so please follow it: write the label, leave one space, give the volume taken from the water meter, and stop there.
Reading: 80.5277 m³
